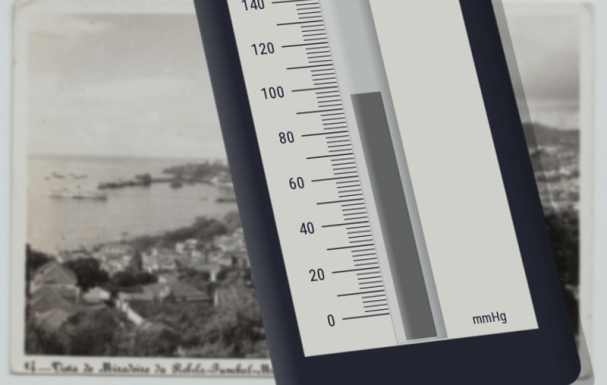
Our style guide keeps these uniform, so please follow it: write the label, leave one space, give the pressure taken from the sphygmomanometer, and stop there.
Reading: 96 mmHg
